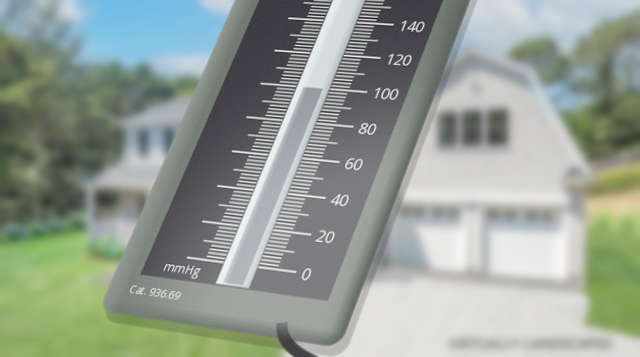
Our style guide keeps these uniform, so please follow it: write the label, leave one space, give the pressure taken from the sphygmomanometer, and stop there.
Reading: 100 mmHg
